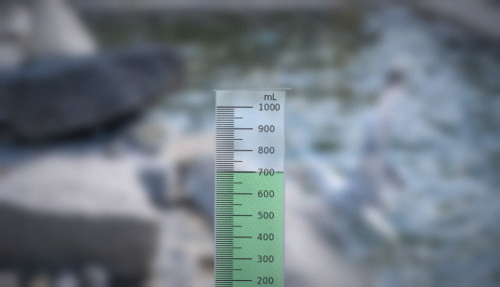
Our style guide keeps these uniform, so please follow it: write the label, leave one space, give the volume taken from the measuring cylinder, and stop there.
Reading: 700 mL
